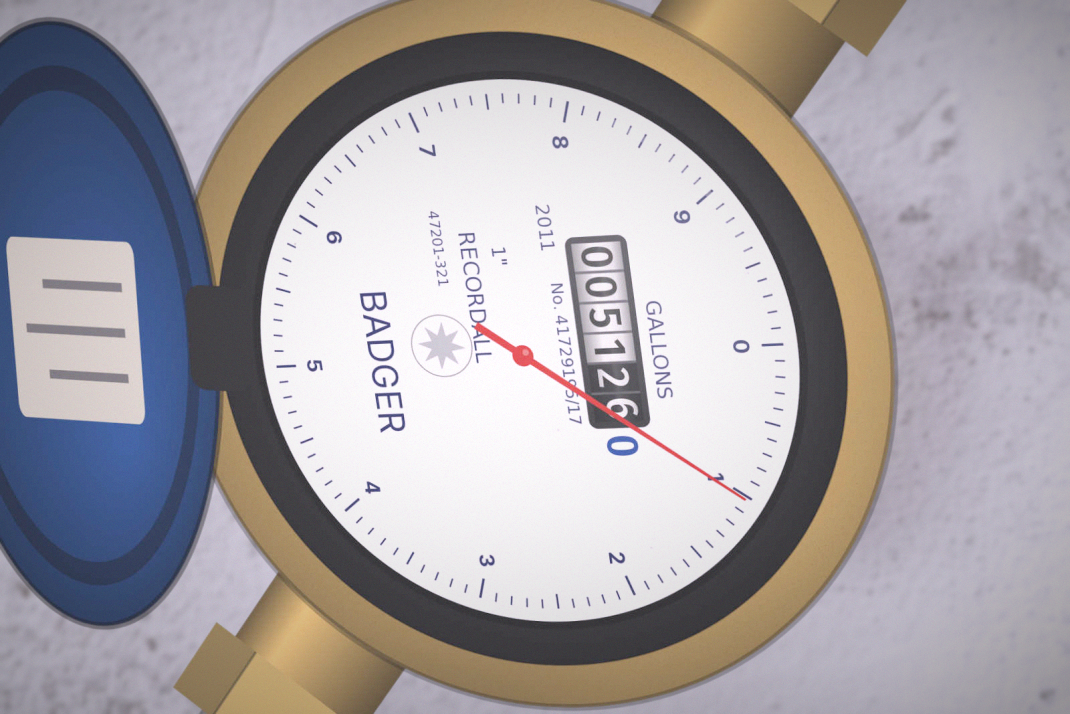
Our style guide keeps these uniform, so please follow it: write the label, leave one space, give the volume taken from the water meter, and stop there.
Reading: 51261.0 gal
